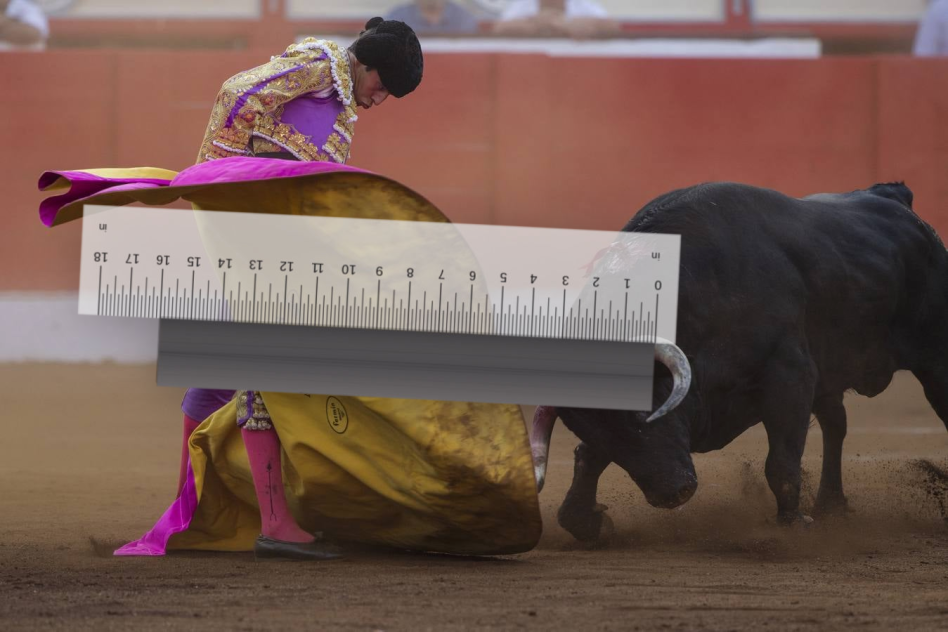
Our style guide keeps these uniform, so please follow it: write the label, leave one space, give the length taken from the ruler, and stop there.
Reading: 16 in
